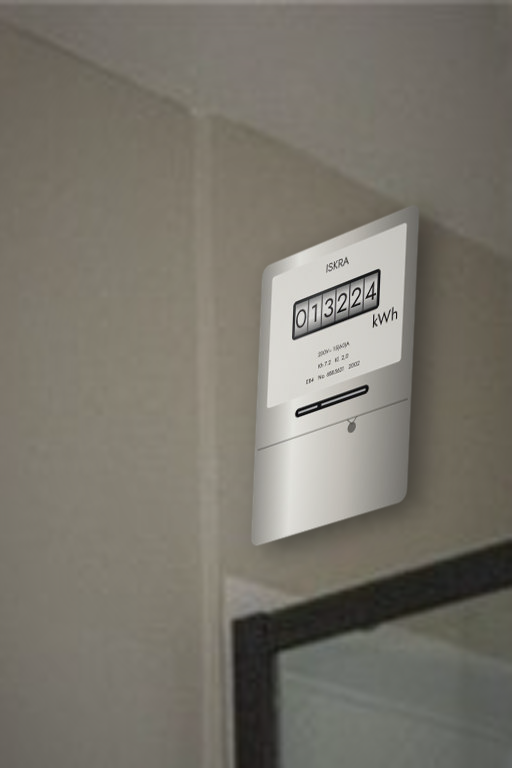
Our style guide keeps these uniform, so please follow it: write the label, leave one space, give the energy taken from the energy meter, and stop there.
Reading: 13224 kWh
